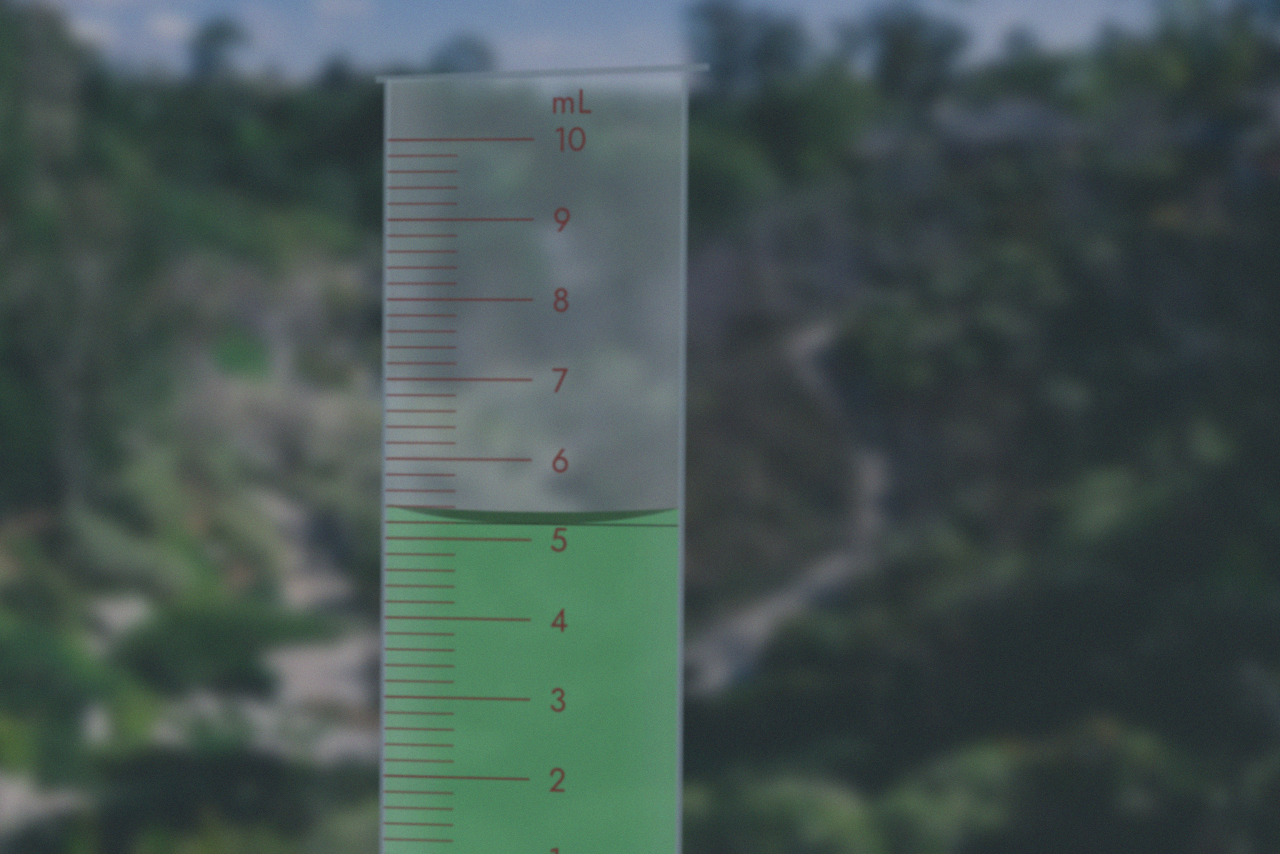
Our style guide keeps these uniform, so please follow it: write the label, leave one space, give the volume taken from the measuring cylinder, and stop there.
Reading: 5.2 mL
